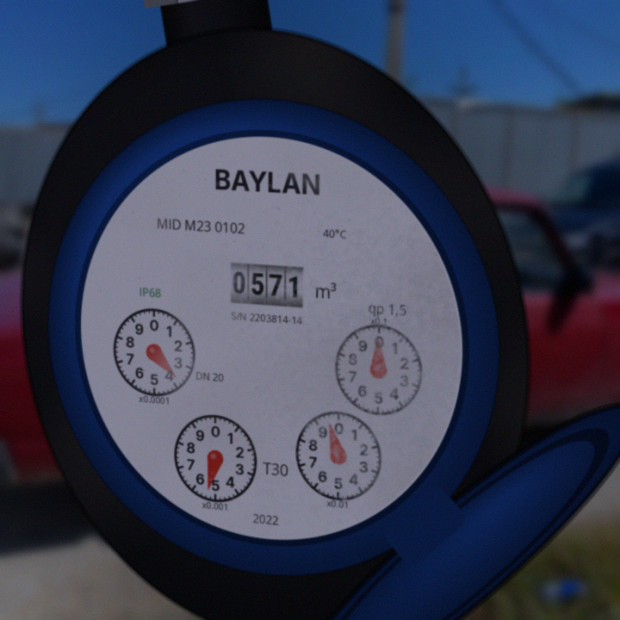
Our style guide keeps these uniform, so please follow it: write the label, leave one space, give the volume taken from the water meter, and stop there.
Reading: 570.9953 m³
